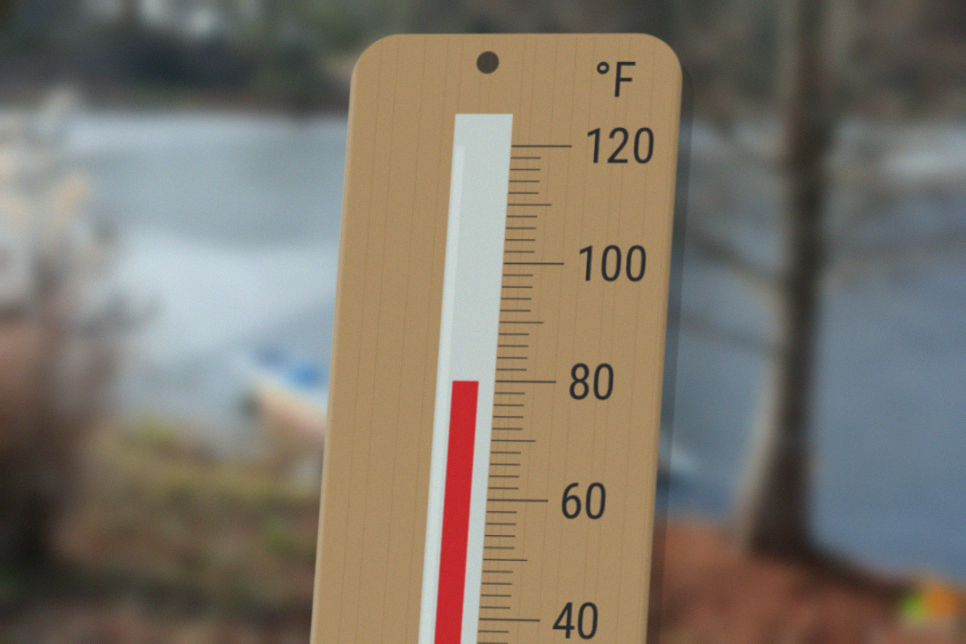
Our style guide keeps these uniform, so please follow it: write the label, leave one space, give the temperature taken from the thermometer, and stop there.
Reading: 80 °F
